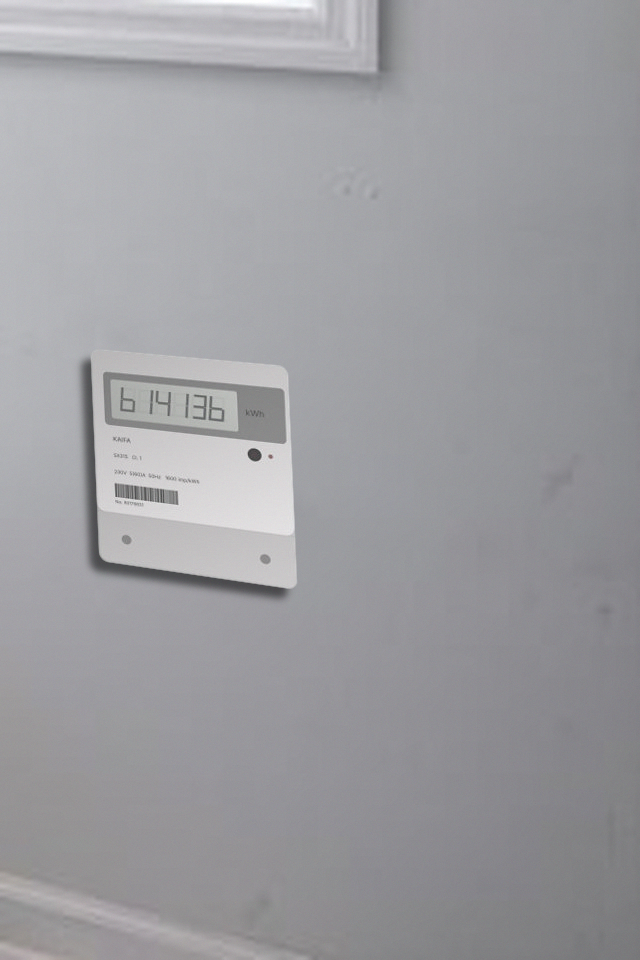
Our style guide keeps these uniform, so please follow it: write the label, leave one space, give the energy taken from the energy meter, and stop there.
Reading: 614136 kWh
